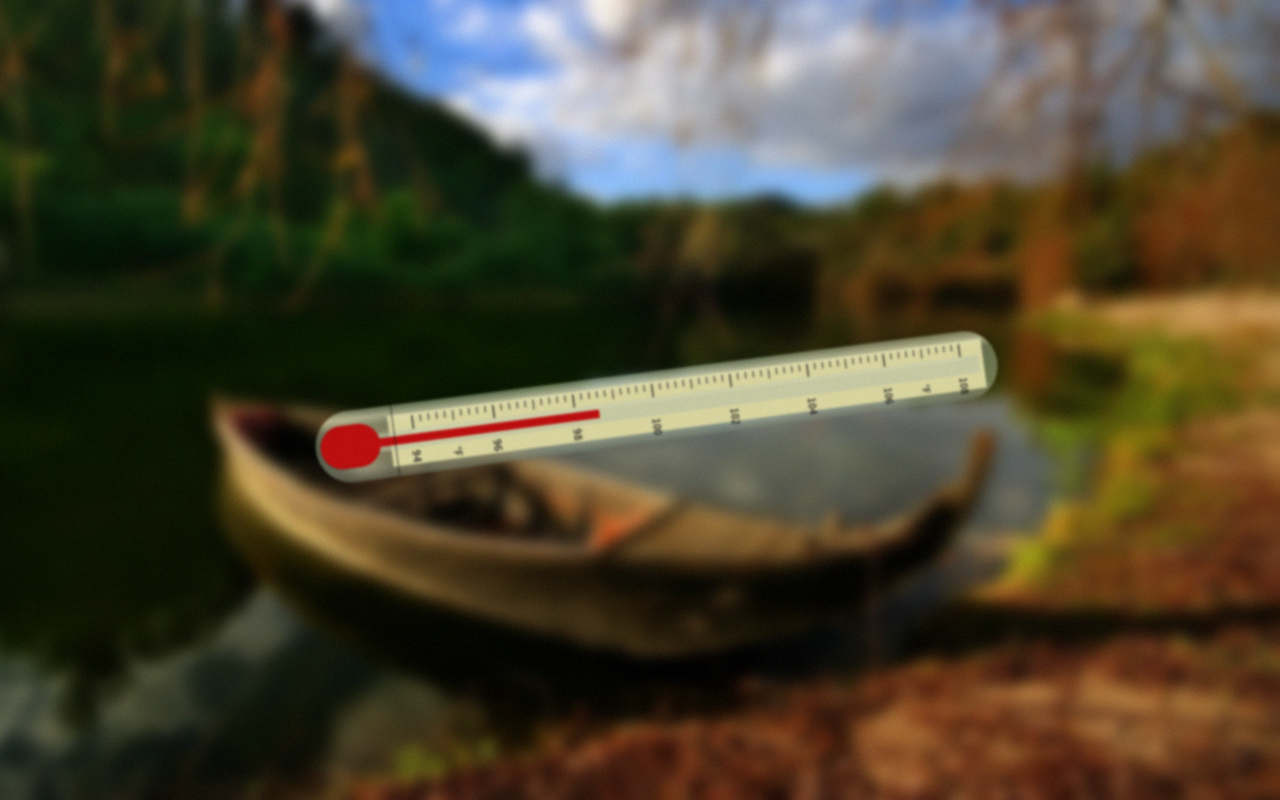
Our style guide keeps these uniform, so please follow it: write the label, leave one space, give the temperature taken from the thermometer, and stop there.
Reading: 98.6 °F
